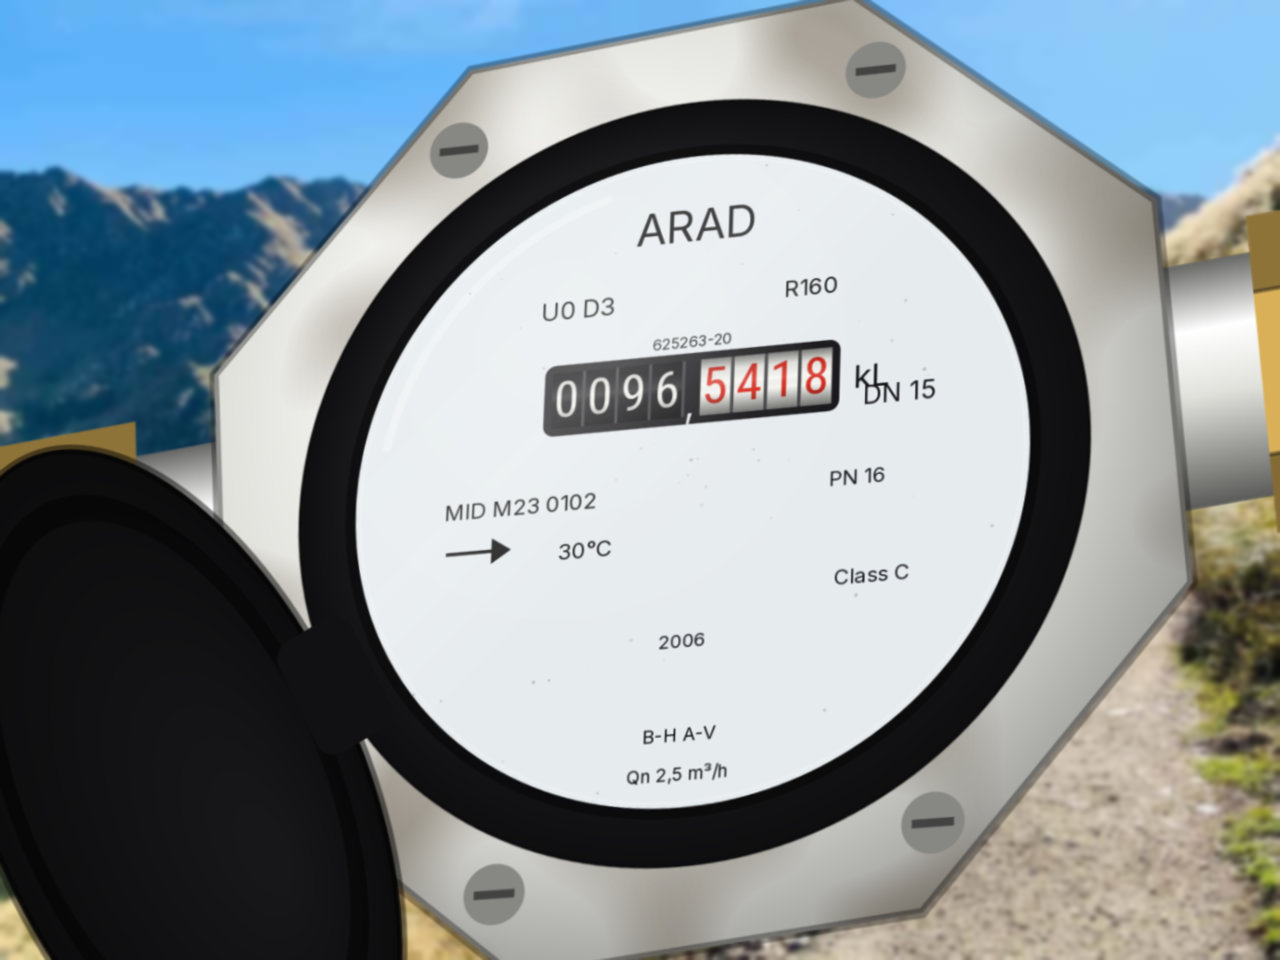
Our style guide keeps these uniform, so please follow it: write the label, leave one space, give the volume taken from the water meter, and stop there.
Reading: 96.5418 kL
